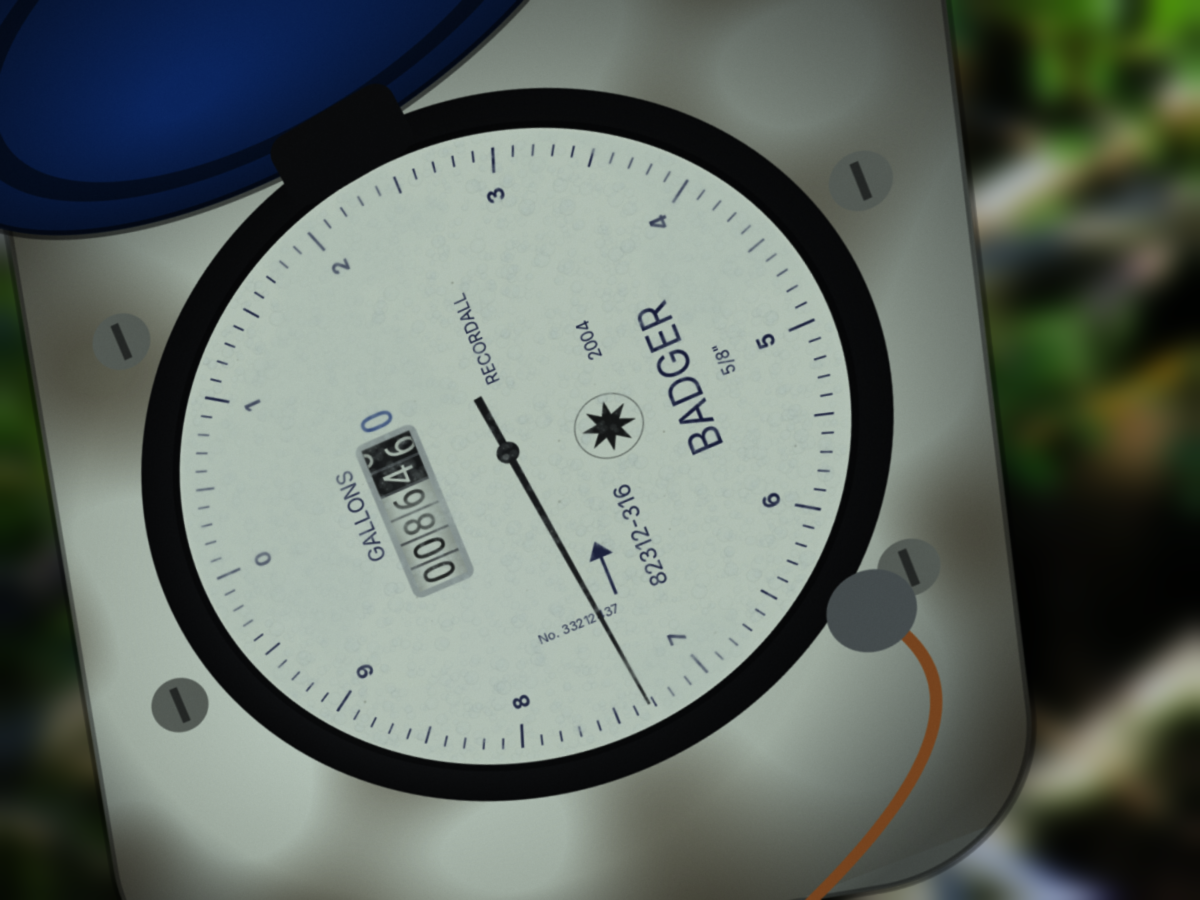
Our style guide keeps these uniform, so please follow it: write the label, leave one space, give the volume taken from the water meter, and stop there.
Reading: 86457.3 gal
